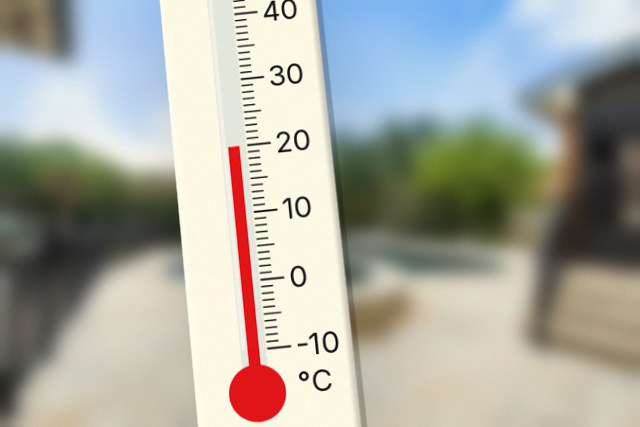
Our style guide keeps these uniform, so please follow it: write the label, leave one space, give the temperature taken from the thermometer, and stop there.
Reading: 20 °C
